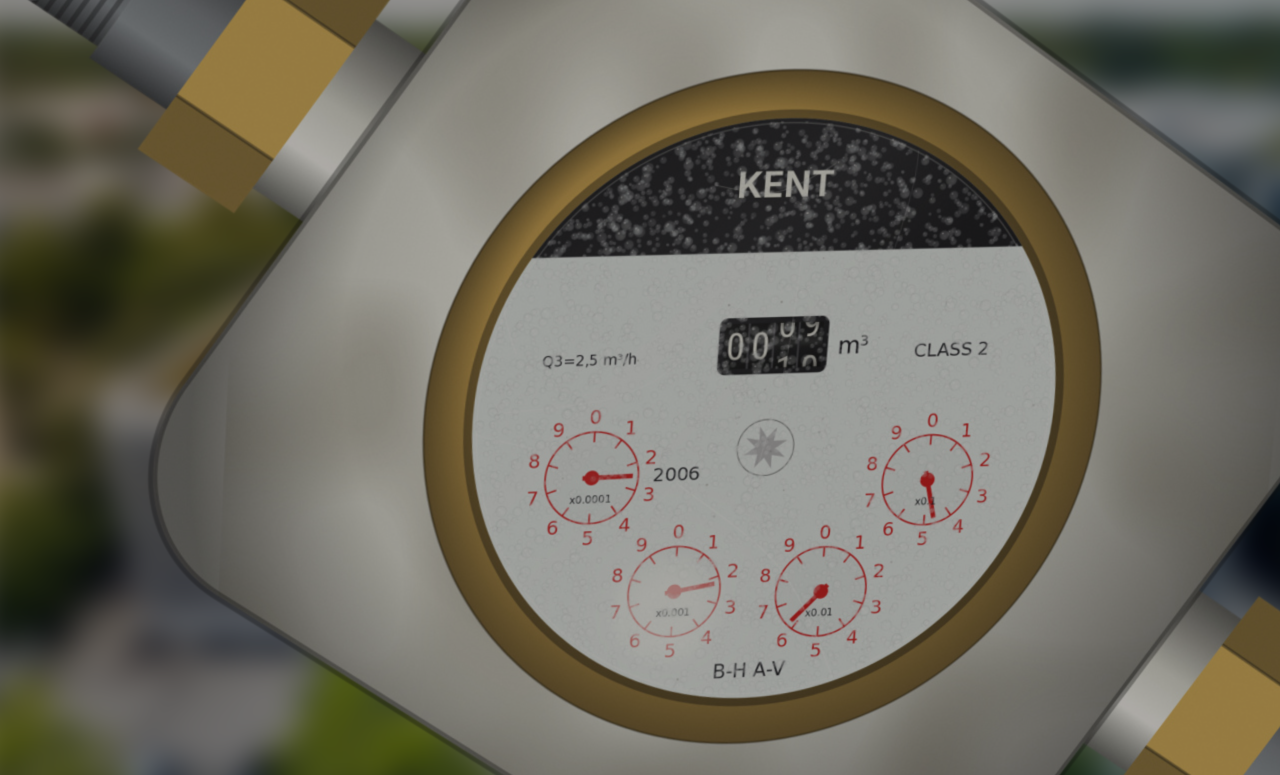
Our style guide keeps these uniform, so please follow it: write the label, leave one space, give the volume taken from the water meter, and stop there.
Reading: 9.4622 m³
